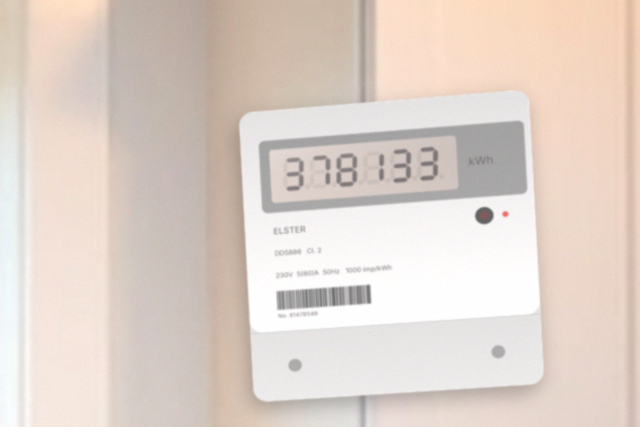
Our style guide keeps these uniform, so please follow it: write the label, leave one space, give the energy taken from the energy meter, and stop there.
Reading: 378133 kWh
